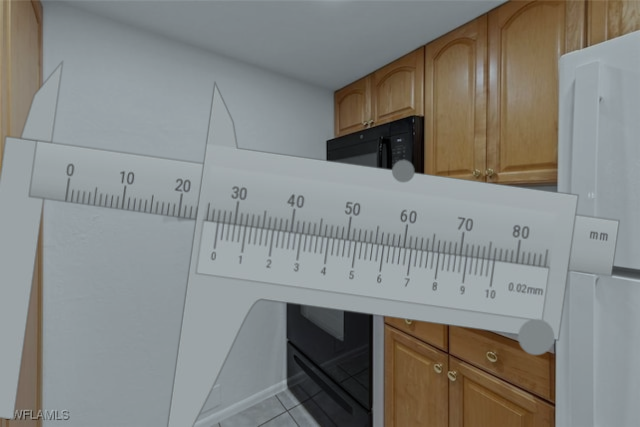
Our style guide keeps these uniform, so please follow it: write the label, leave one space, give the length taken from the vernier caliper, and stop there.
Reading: 27.0 mm
